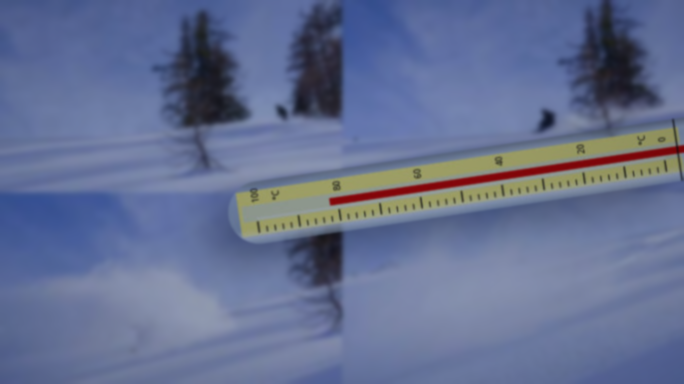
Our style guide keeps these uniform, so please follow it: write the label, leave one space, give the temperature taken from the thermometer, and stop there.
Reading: 82 °C
